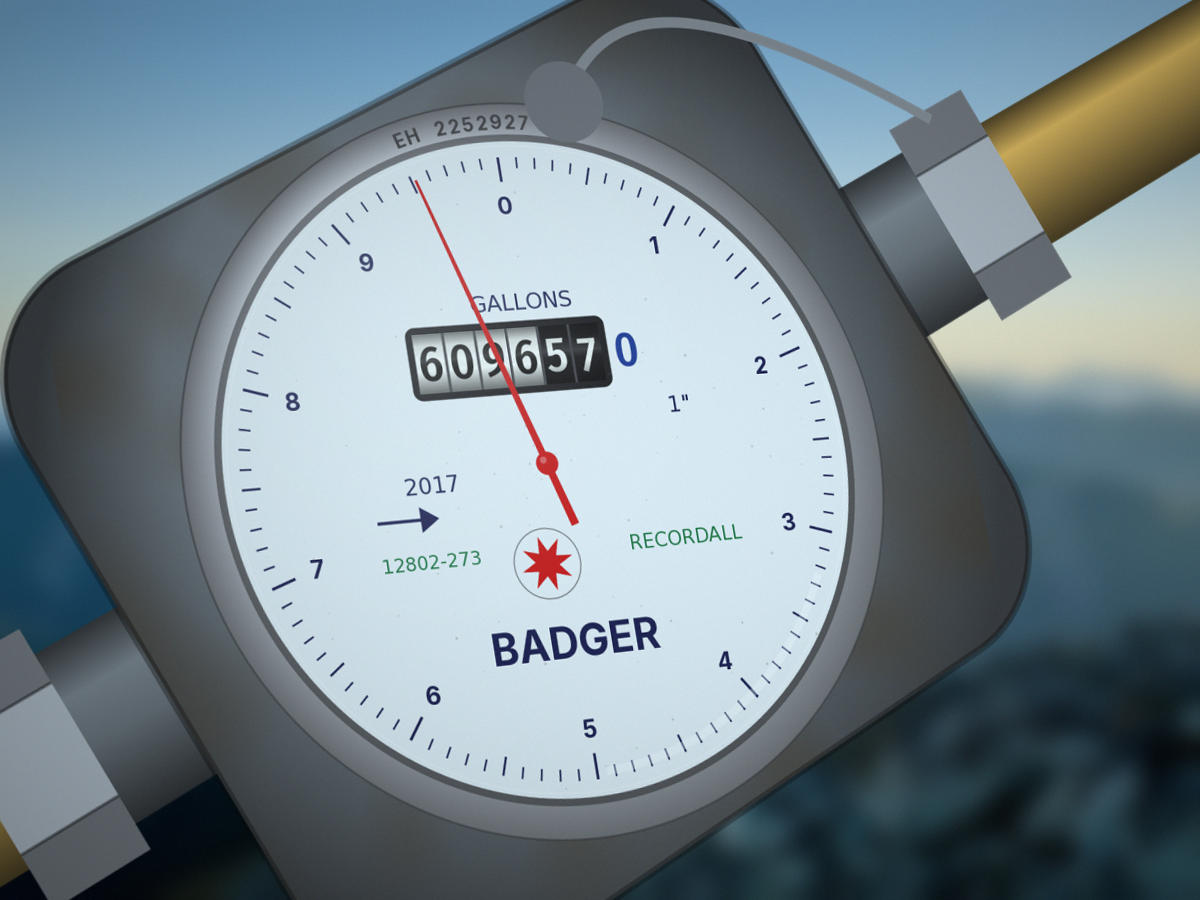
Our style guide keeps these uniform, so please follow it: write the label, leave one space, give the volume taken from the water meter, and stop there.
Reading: 6096569.5 gal
